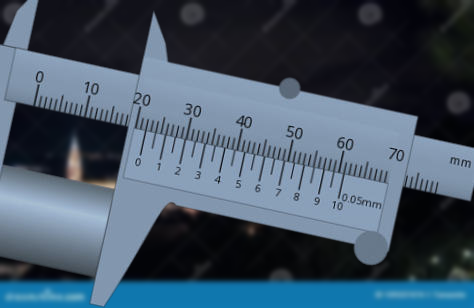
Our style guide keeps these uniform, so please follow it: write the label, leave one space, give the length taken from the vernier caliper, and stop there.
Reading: 22.0 mm
